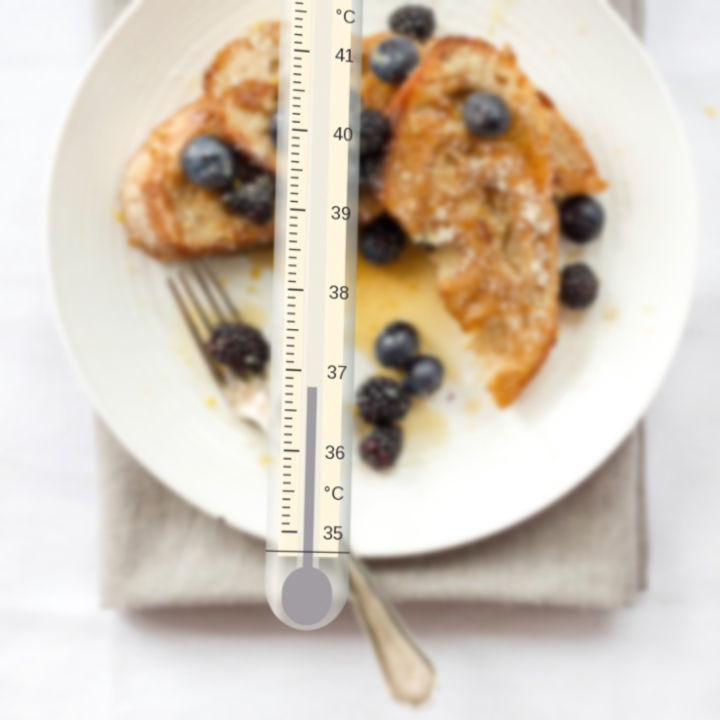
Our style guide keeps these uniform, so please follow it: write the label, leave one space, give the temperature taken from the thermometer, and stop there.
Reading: 36.8 °C
